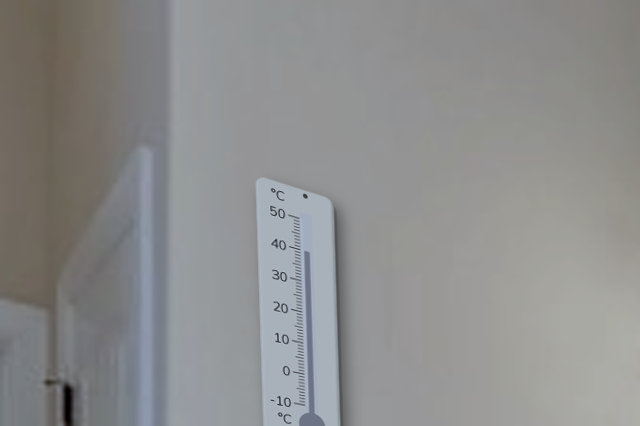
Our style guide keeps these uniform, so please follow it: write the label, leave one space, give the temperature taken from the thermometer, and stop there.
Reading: 40 °C
